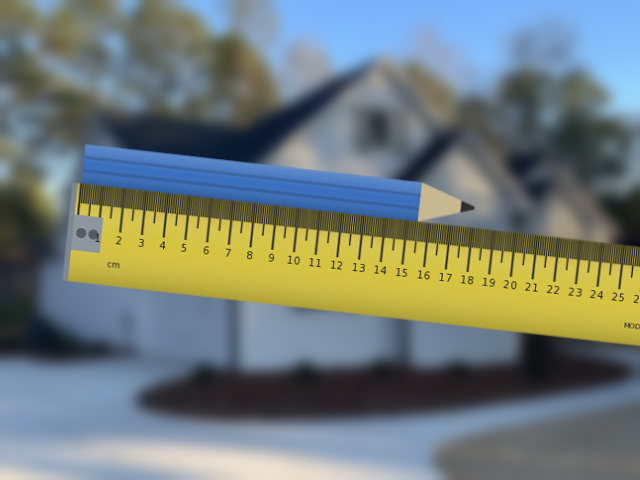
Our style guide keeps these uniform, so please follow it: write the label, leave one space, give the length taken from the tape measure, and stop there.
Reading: 18 cm
